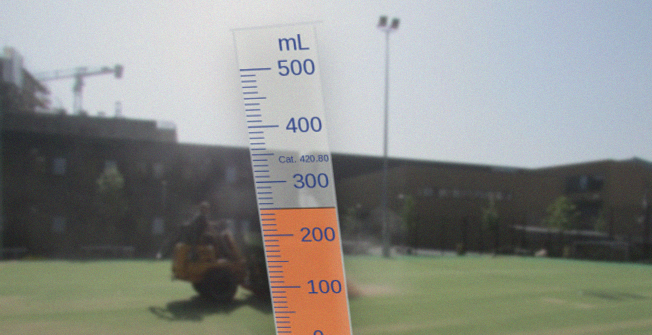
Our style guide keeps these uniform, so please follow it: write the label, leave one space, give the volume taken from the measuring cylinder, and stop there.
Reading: 250 mL
